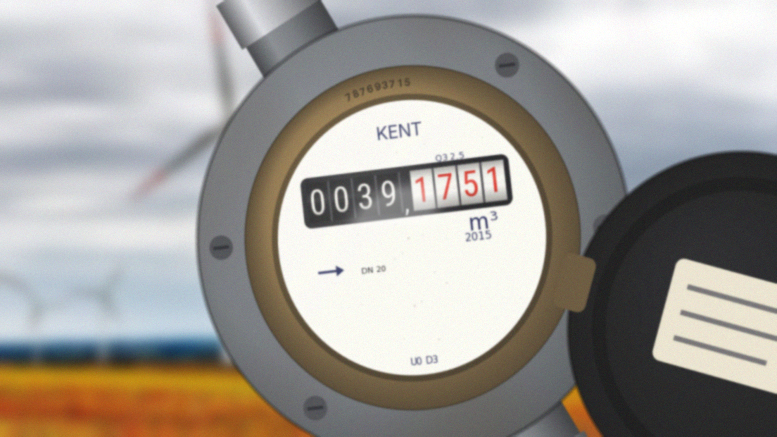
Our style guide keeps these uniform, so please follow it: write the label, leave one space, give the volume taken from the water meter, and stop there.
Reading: 39.1751 m³
